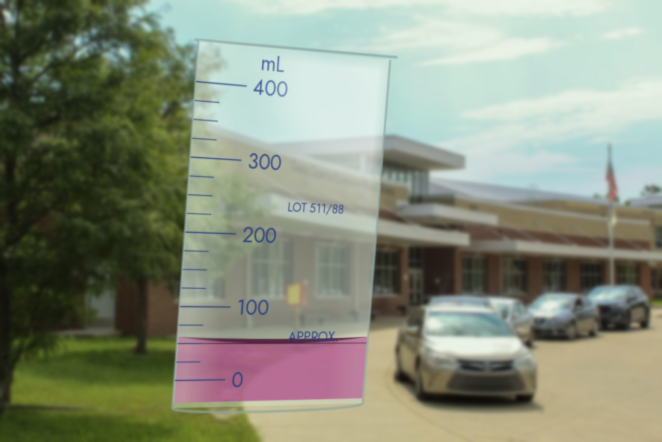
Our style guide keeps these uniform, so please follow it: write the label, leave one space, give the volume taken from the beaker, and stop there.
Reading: 50 mL
